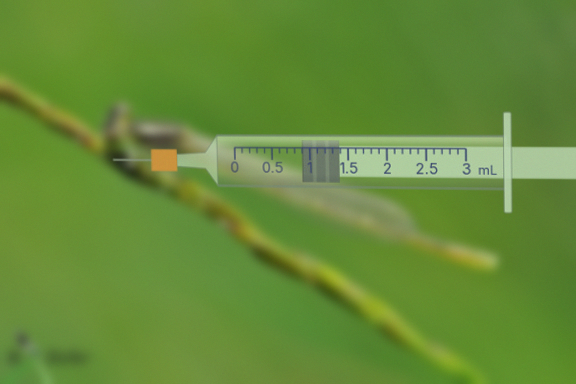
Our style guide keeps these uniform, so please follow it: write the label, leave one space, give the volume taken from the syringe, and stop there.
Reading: 0.9 mL
